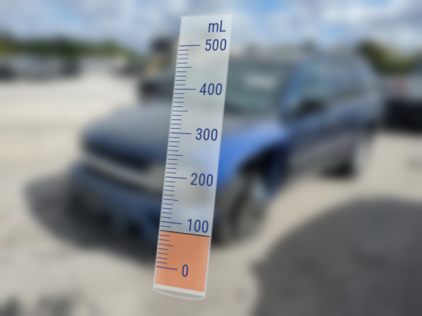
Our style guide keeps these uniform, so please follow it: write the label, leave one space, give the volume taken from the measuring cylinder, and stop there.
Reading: 80 mL
